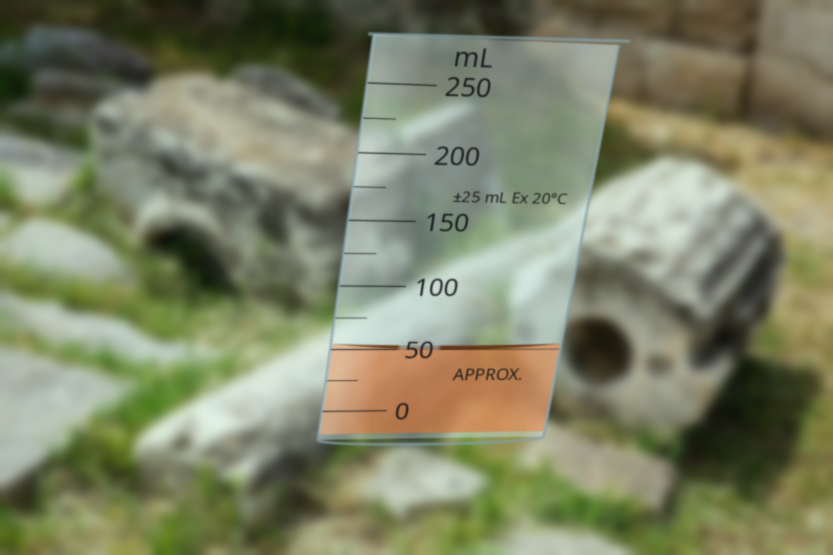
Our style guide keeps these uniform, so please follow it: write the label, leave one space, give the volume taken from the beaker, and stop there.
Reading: 50 mL
